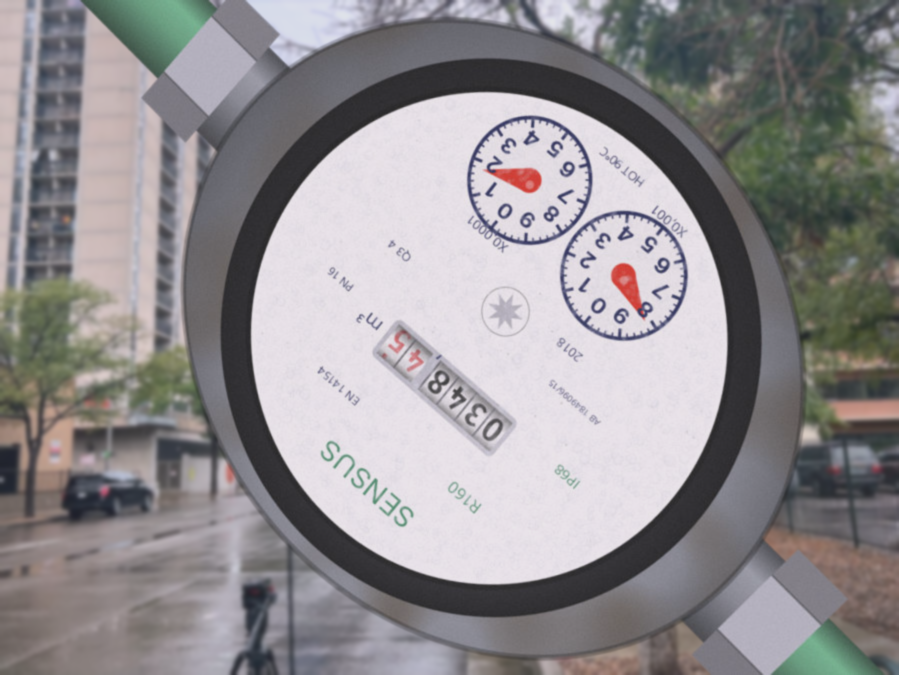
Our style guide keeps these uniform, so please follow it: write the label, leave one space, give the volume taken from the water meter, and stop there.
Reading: 348.4481 m³
